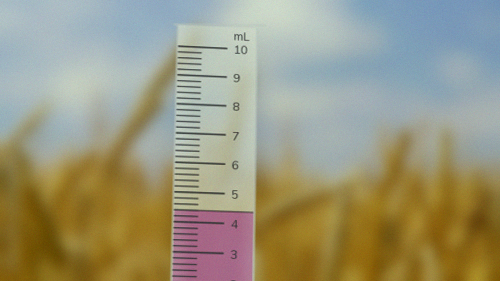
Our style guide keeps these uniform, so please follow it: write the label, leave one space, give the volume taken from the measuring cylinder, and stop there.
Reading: 4.4 mL
